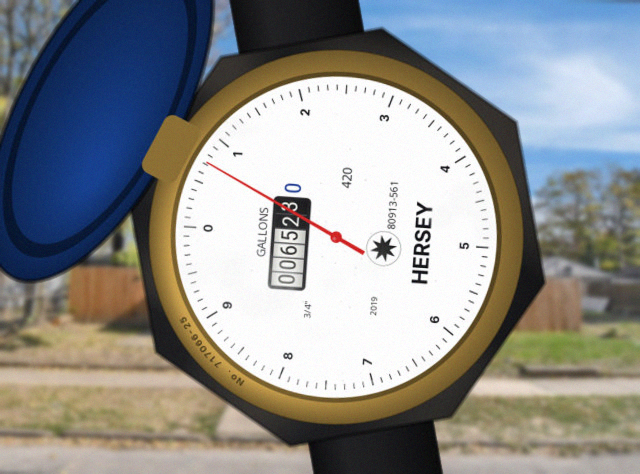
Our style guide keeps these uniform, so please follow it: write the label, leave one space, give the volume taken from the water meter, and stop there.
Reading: 65230.7 gal
